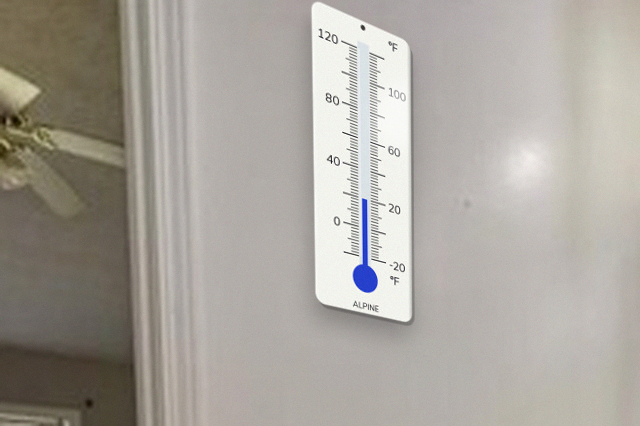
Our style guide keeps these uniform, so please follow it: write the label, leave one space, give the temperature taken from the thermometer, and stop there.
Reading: 20 °F
